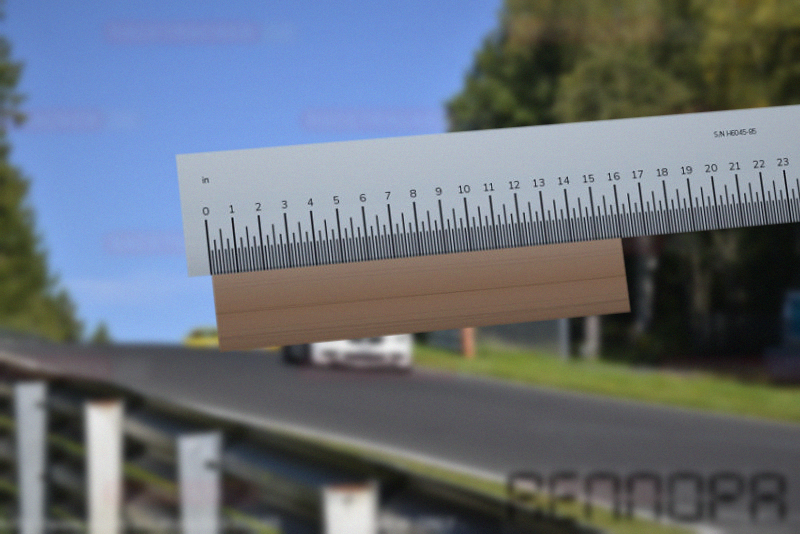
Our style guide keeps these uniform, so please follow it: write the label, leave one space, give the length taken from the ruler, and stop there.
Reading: 16 in
